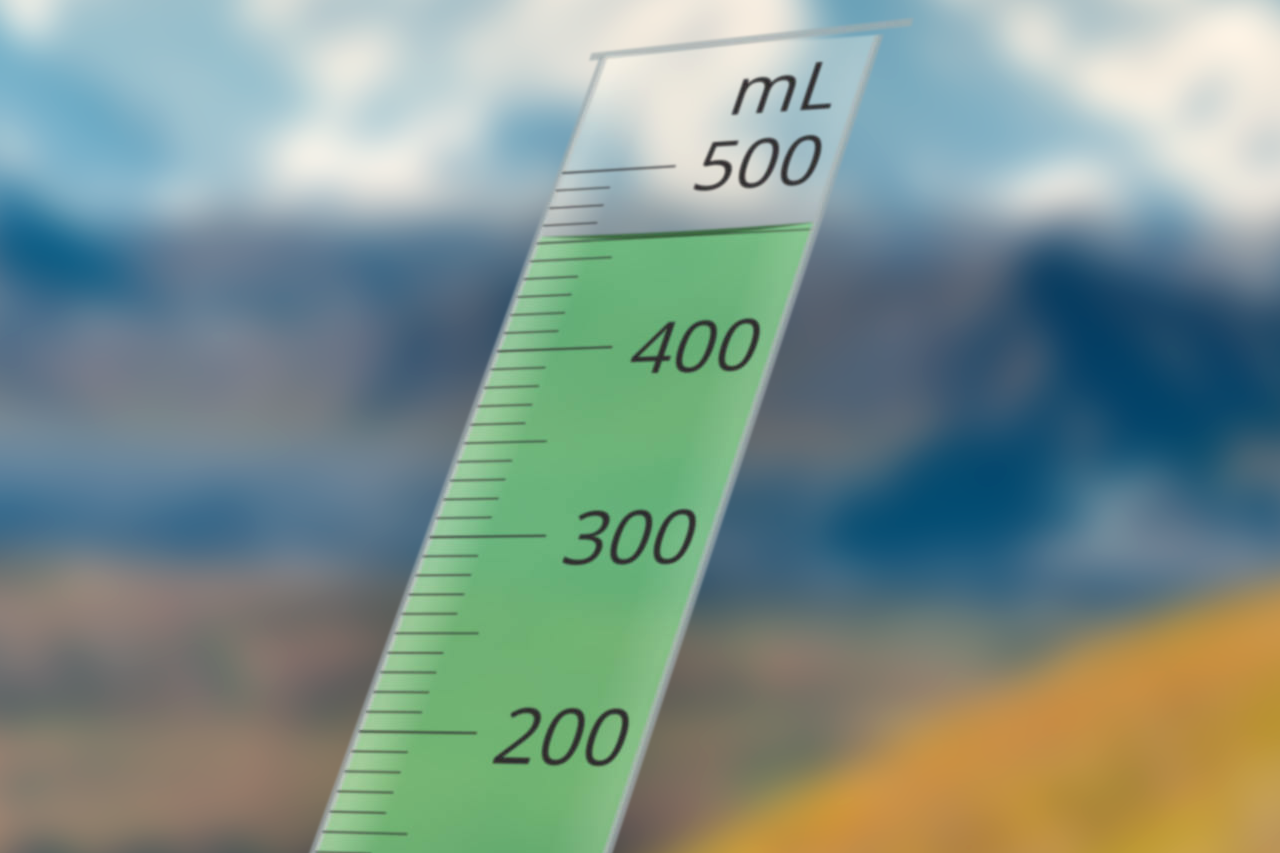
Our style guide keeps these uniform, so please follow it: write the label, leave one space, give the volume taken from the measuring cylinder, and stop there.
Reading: 460 mL
